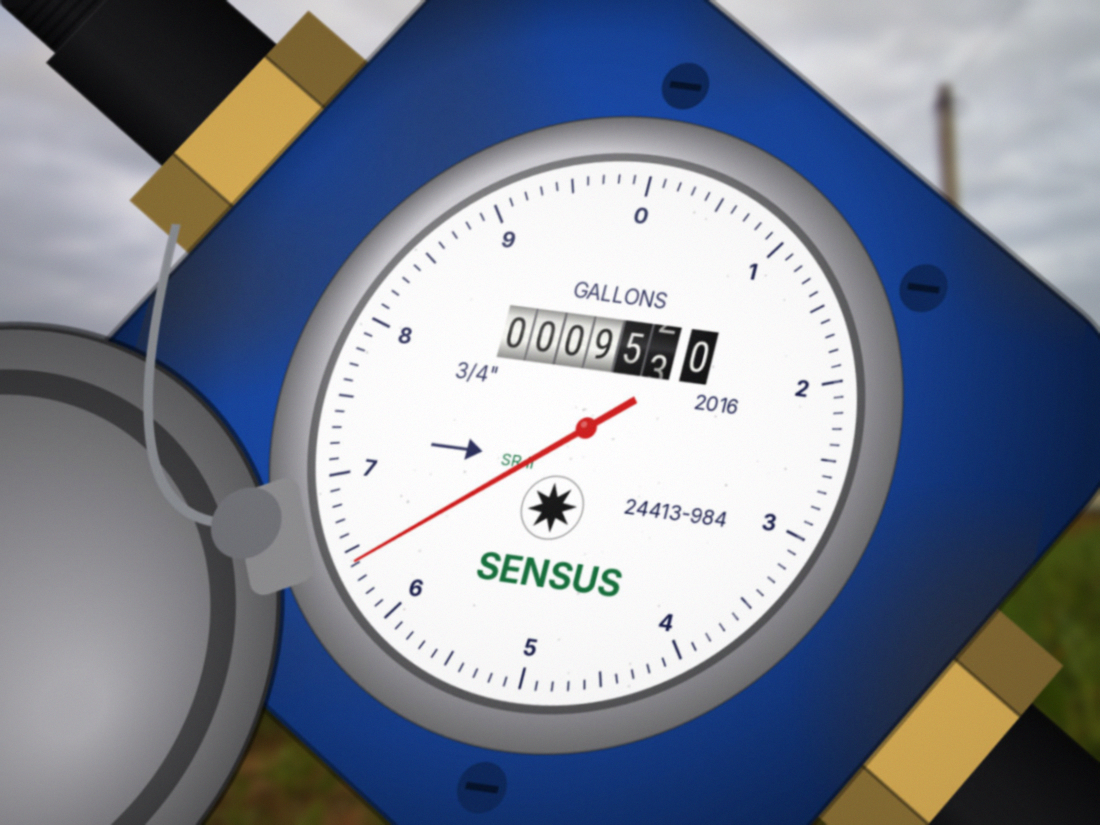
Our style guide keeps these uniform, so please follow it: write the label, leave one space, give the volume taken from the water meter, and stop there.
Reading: 9526.4 gal
